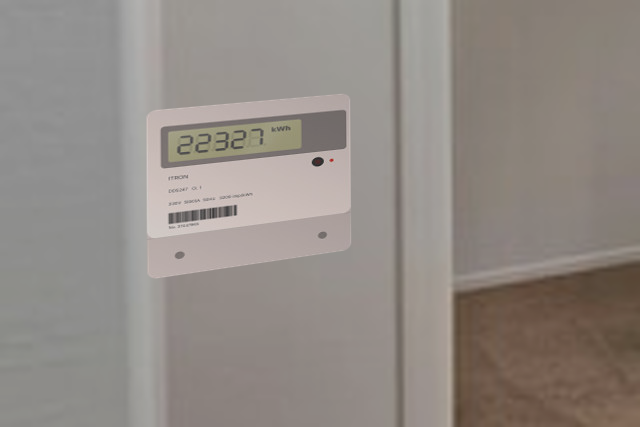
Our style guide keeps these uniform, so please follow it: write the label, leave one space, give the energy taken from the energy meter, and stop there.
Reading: 22327 kWh
